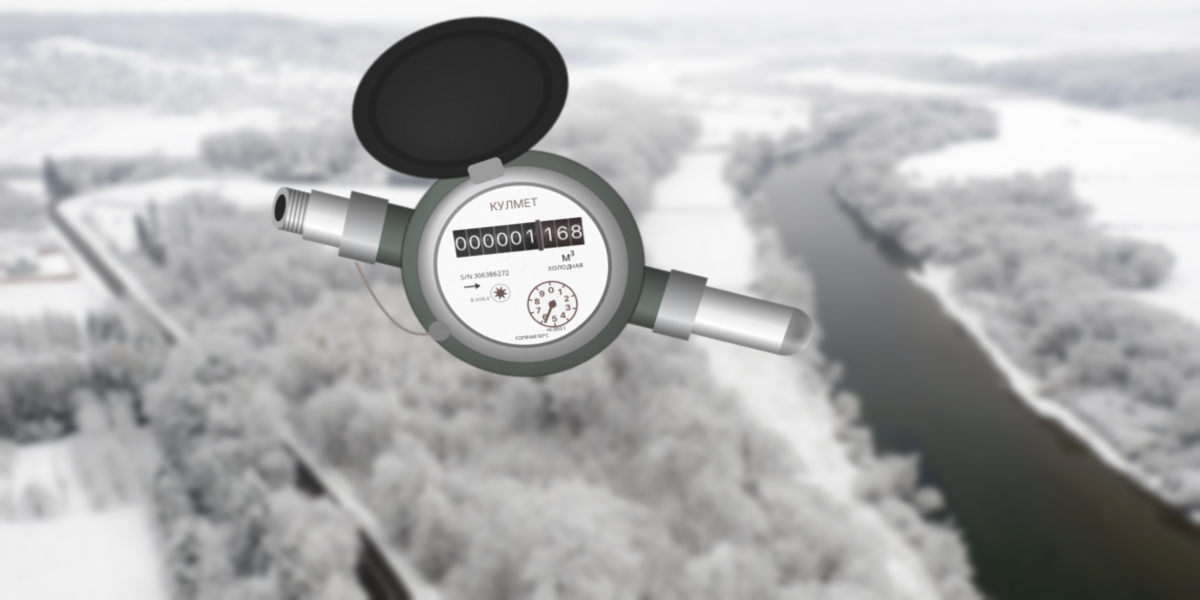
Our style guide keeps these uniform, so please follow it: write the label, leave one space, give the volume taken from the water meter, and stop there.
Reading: 1.1685 m³
